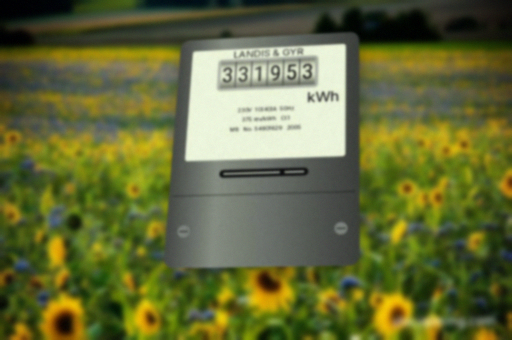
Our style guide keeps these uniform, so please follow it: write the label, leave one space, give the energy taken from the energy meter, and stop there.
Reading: 331953 kWh
